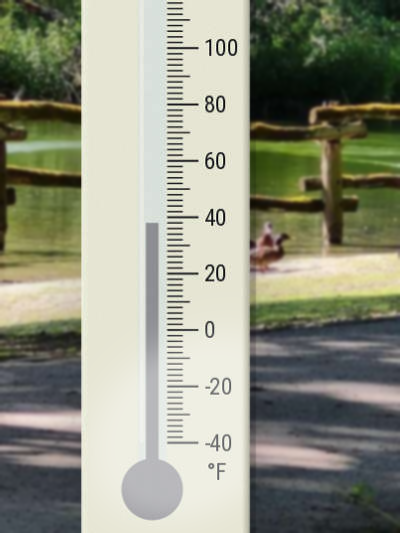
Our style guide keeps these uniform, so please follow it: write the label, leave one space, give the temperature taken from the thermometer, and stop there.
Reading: 38 °F
